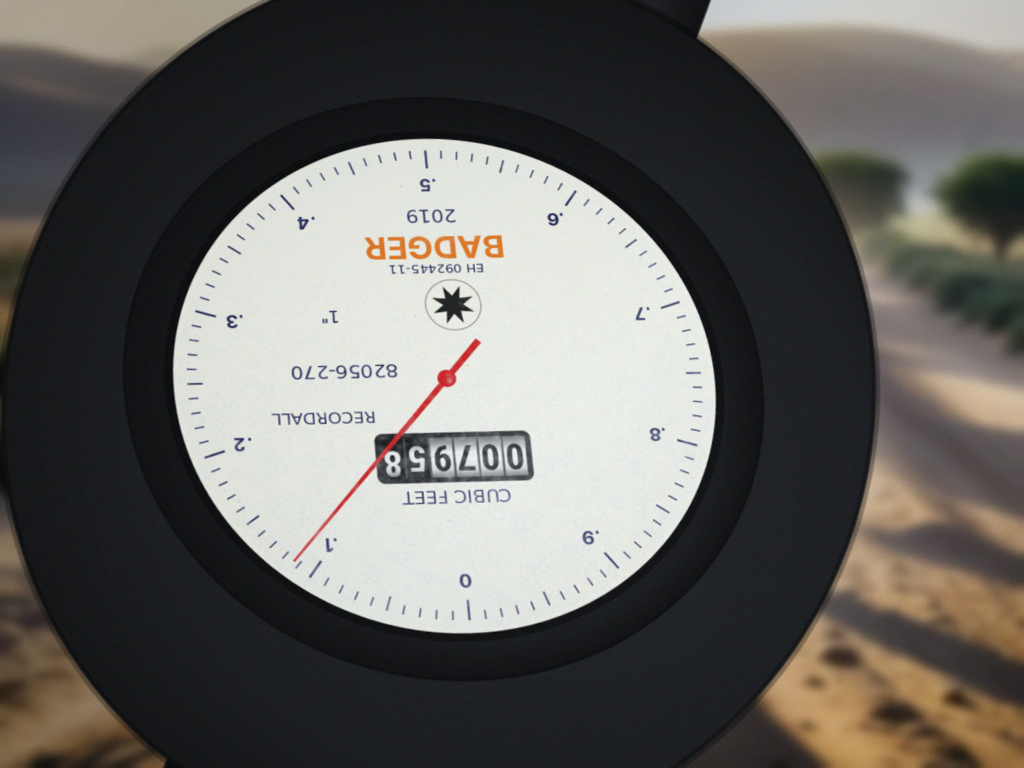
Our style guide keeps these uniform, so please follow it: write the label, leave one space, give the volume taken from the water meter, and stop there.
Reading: 7958.11 ft³
